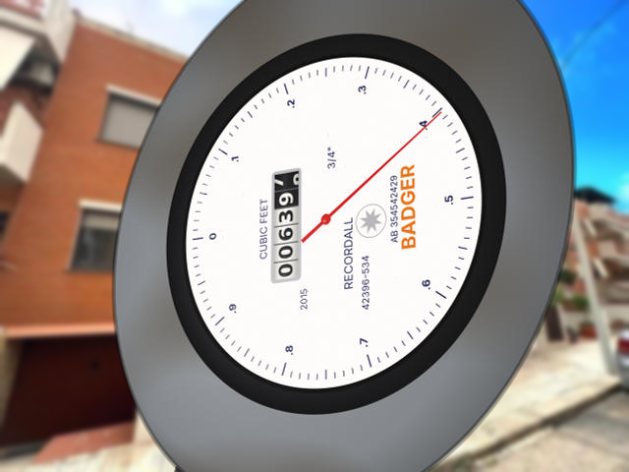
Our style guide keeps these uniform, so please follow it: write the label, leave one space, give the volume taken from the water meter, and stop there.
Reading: 6397.40 ft³
